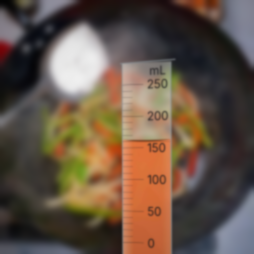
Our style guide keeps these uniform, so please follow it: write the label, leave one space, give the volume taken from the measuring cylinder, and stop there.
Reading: 160 mL
